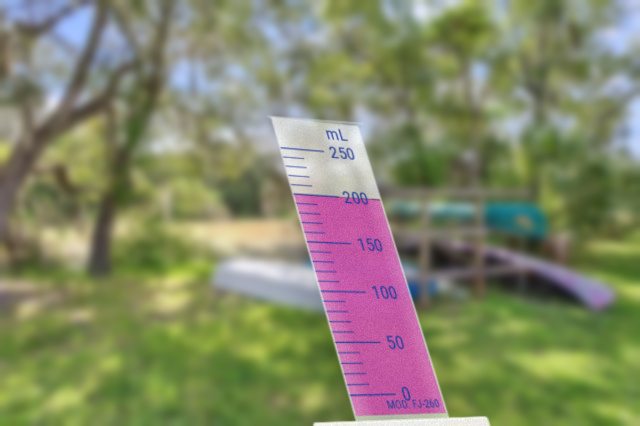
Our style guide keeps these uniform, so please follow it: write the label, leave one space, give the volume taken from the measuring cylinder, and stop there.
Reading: 200 mL
